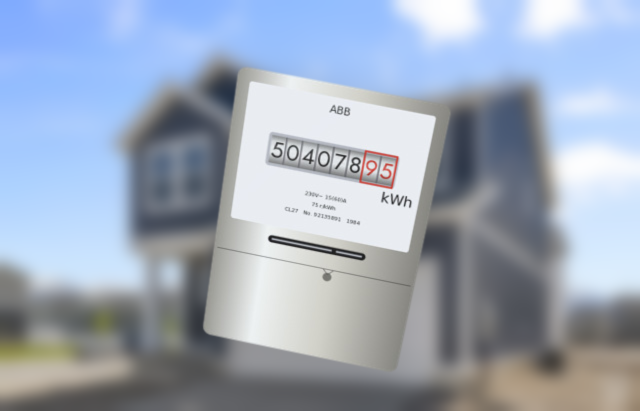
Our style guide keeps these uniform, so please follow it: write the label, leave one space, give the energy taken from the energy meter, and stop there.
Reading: 504078.95 kWh
